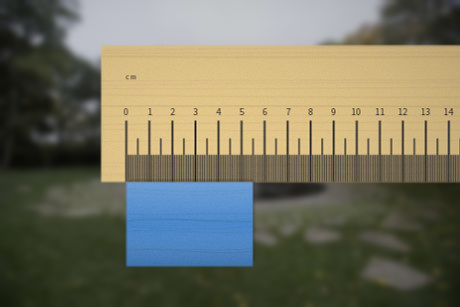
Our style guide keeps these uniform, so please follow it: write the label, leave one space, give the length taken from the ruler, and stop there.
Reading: 5.5 cm
